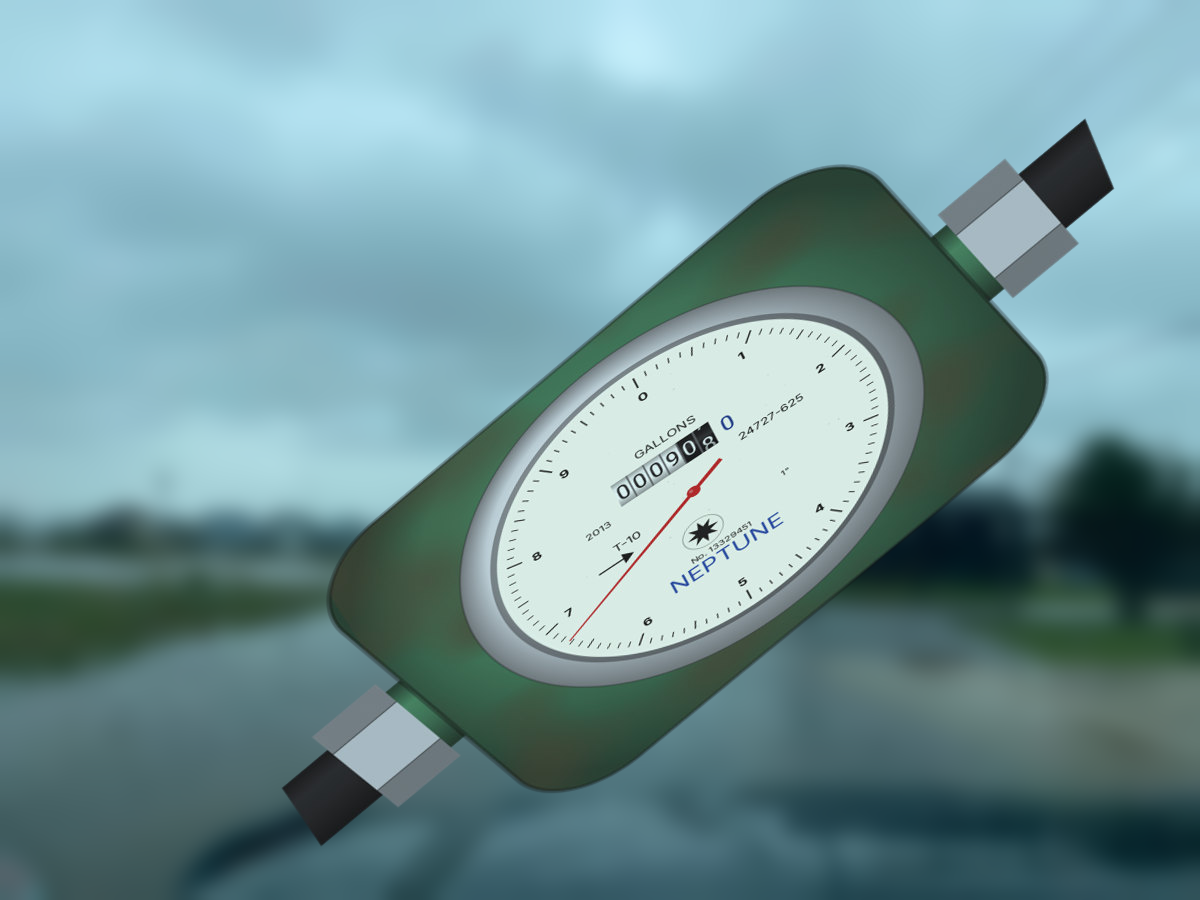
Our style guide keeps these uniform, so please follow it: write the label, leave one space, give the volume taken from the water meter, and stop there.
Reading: 9076.7 gal
